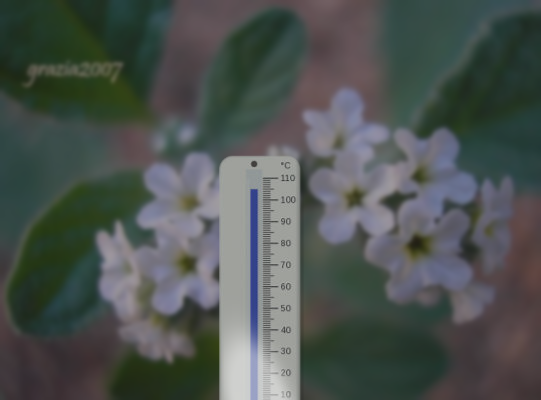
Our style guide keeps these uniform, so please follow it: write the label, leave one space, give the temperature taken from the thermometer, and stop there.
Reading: 105 °C
